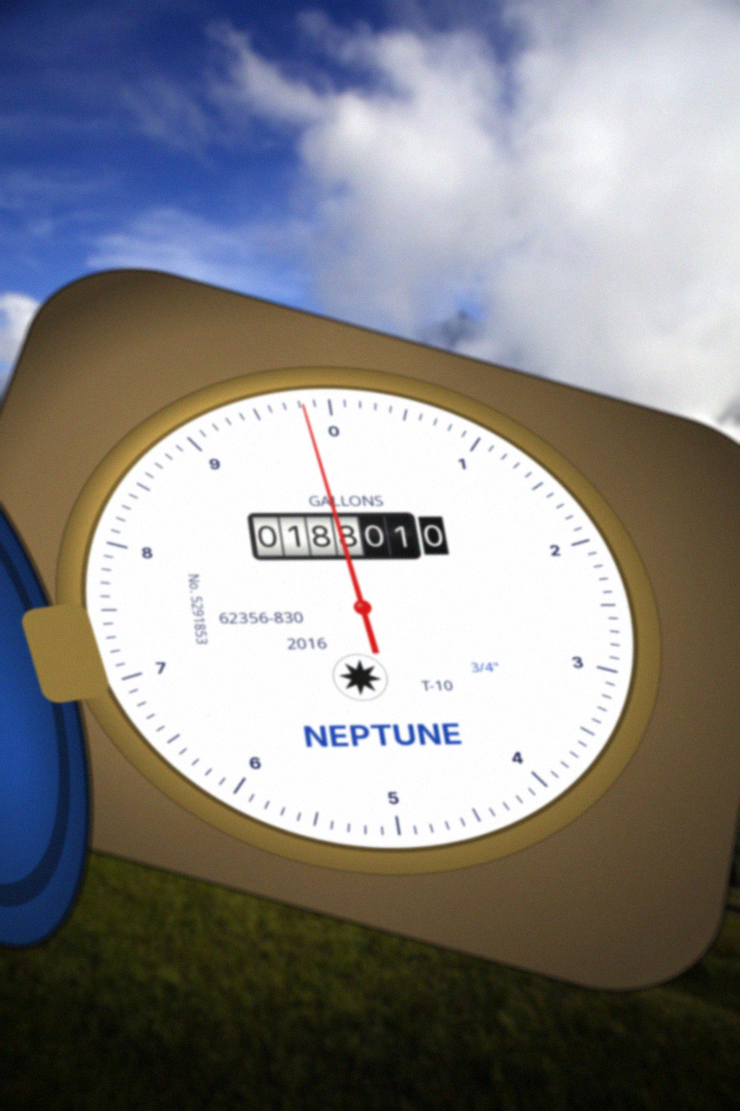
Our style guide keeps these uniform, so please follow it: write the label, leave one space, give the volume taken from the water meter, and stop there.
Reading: 188009.8 gal
